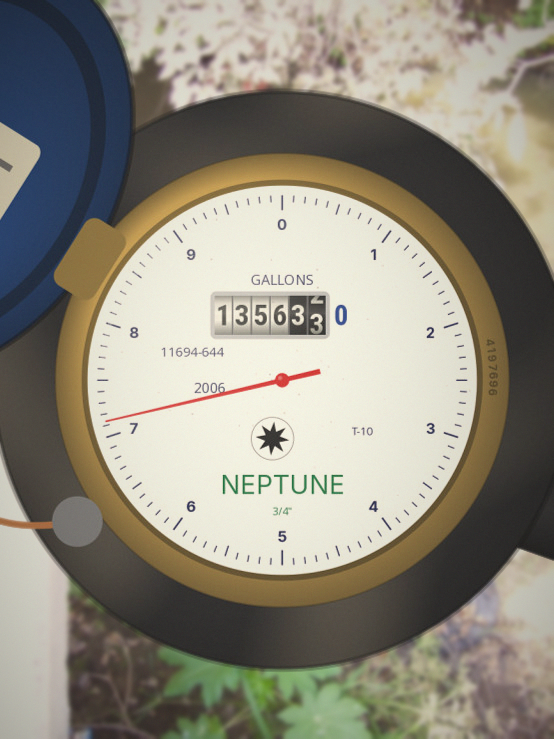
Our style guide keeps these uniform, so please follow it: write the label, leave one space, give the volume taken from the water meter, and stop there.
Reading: 1356327.1 gal
